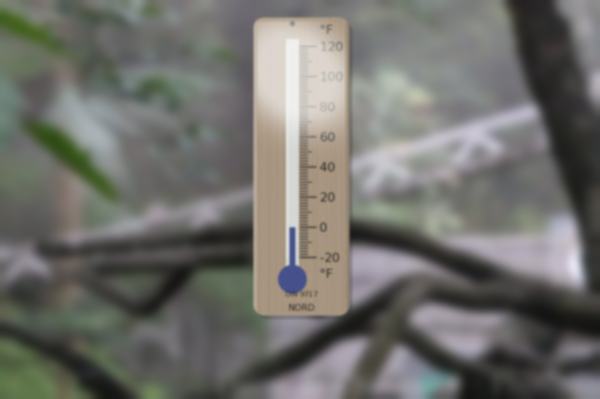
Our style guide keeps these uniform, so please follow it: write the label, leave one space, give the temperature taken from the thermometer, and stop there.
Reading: 0 °F
